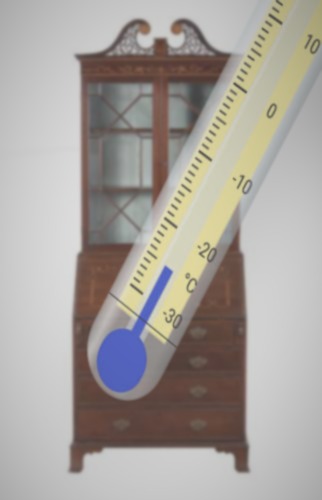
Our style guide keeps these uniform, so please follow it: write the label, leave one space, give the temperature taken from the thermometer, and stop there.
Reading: -25 °C
